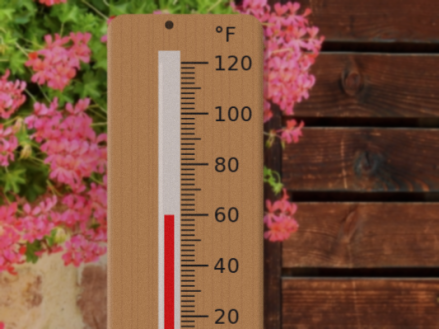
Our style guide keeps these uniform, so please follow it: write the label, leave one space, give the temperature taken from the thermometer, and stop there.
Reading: 60 °F
